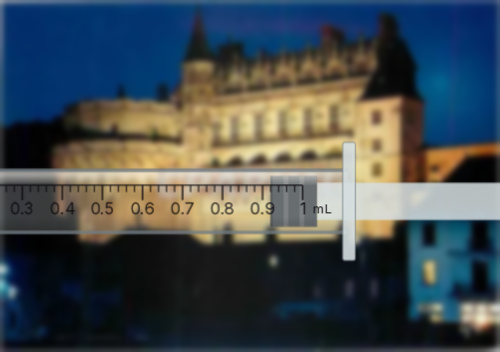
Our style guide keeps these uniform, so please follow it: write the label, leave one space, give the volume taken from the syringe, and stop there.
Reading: 0.92 mL
